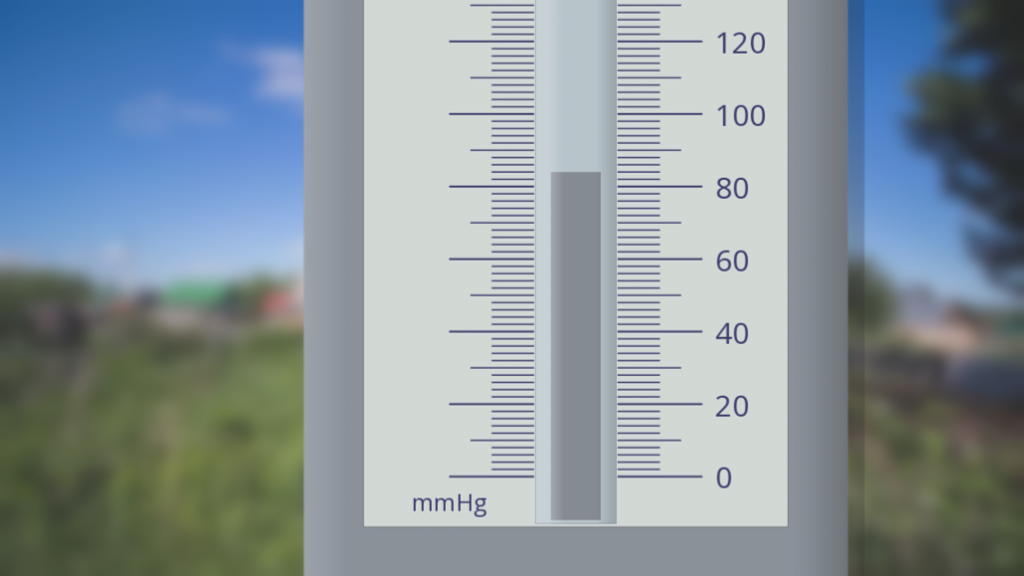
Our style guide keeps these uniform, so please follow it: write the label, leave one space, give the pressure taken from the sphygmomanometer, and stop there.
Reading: 84 mmHg
